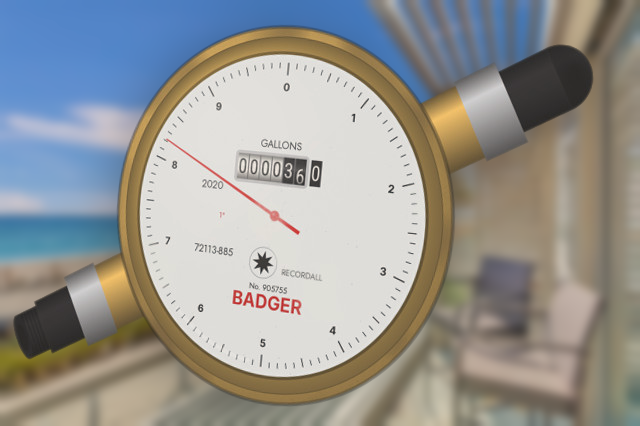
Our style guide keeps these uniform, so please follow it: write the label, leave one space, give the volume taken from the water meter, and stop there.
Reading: 358.2 gal
